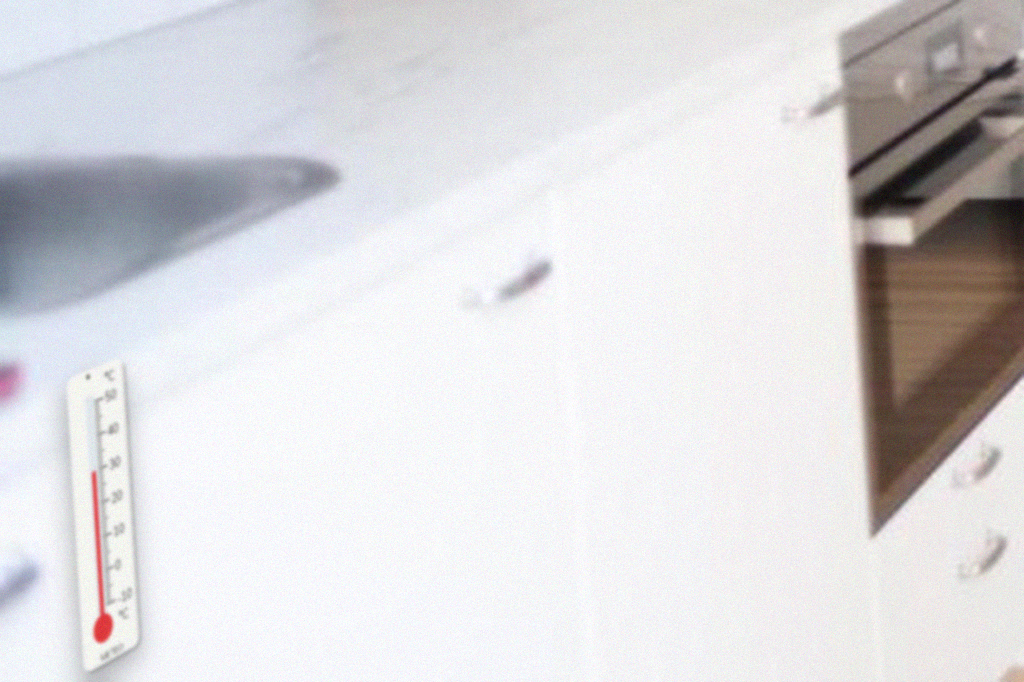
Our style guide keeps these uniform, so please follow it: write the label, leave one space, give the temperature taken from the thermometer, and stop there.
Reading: 30 °C
